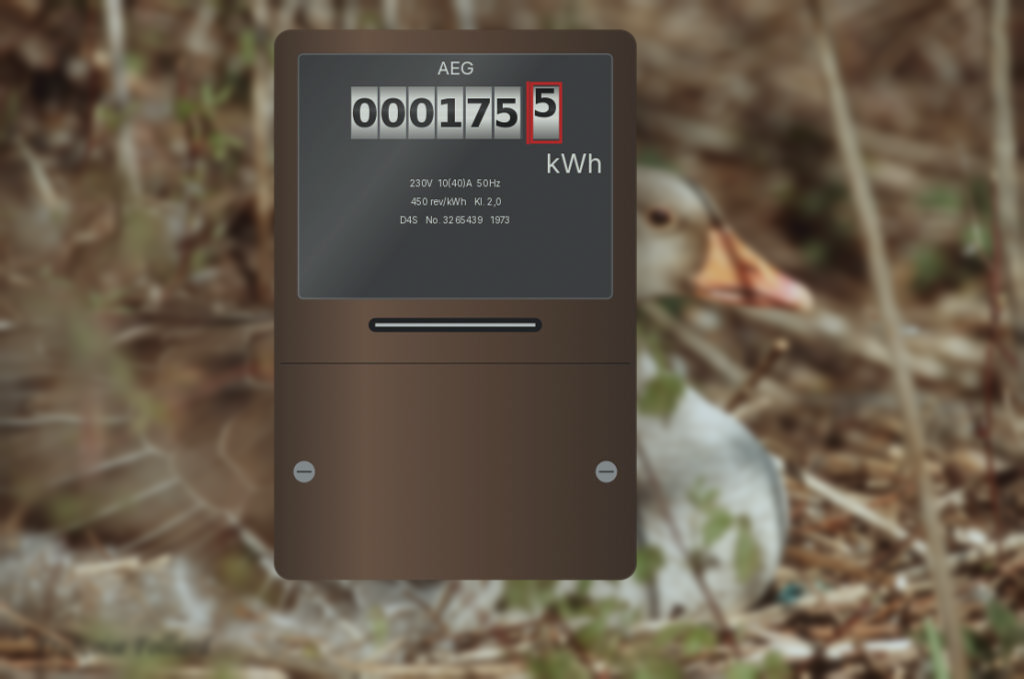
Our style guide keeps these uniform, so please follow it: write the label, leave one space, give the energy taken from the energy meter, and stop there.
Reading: 175.5 kWh
